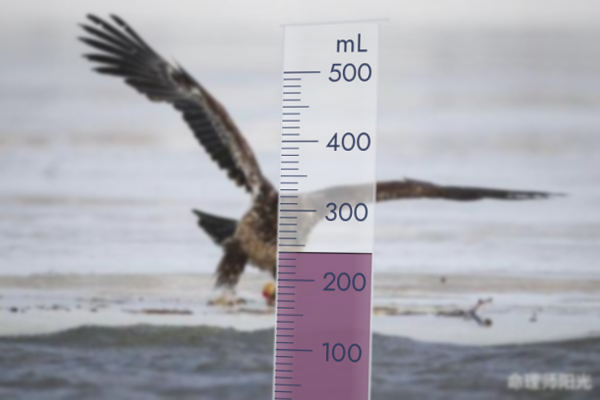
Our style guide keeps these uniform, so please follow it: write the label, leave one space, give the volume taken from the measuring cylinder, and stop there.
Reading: 240 mL
